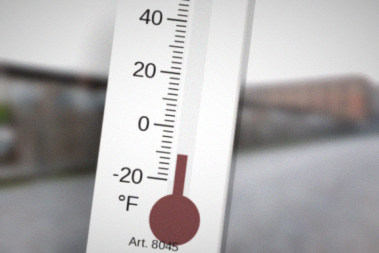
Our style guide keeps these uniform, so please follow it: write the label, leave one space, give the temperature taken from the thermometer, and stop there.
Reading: -10 °F
